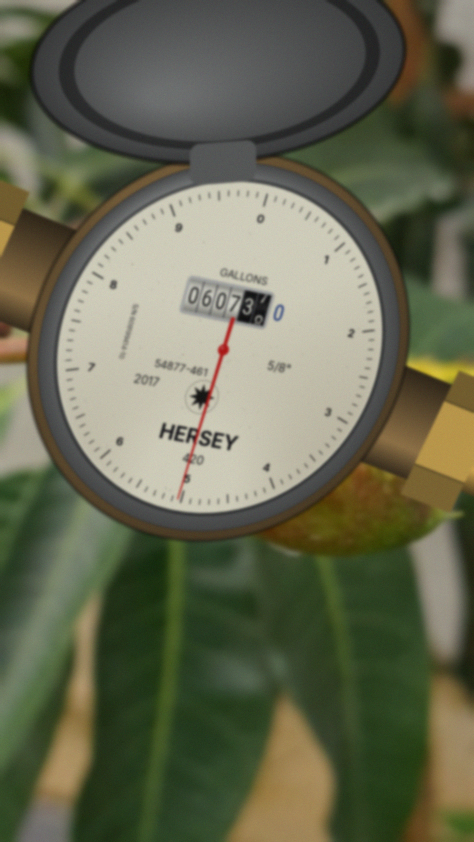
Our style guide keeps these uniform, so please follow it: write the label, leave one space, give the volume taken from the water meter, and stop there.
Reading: 607375.0 gal
